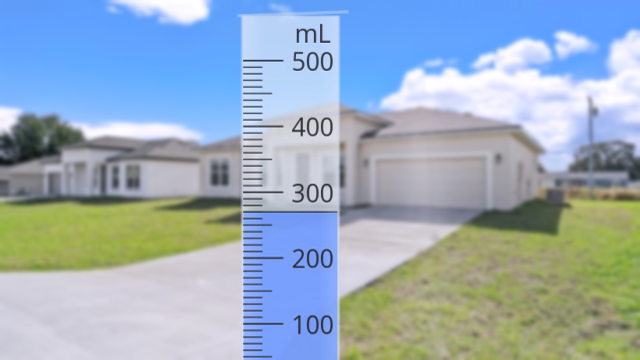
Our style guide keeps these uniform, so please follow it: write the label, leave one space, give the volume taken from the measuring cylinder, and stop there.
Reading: 270 mL
